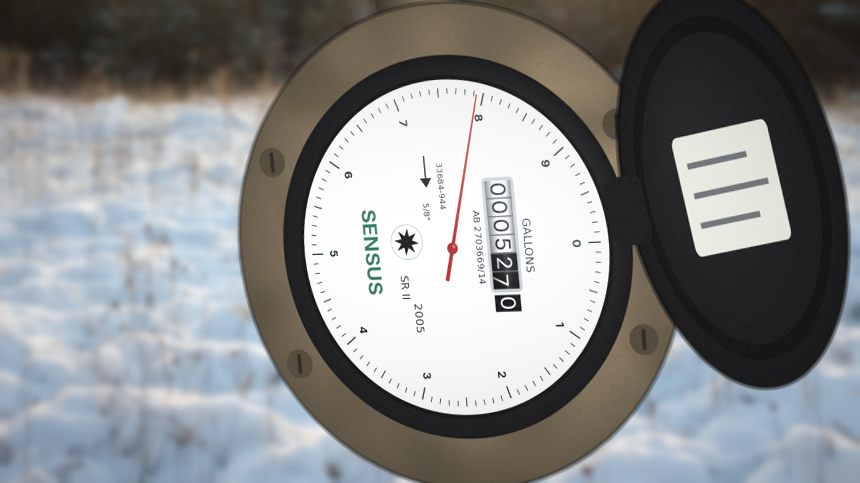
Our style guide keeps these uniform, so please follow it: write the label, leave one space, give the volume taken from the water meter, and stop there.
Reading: 5267.9 gal
